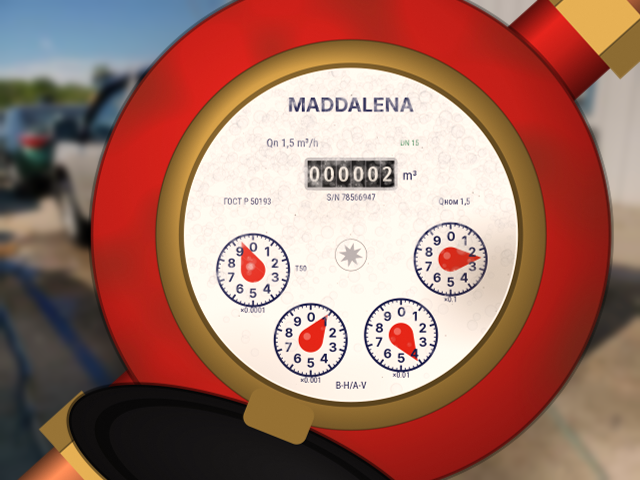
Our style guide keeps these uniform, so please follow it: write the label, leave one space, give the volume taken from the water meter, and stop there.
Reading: 2.2409 m³
